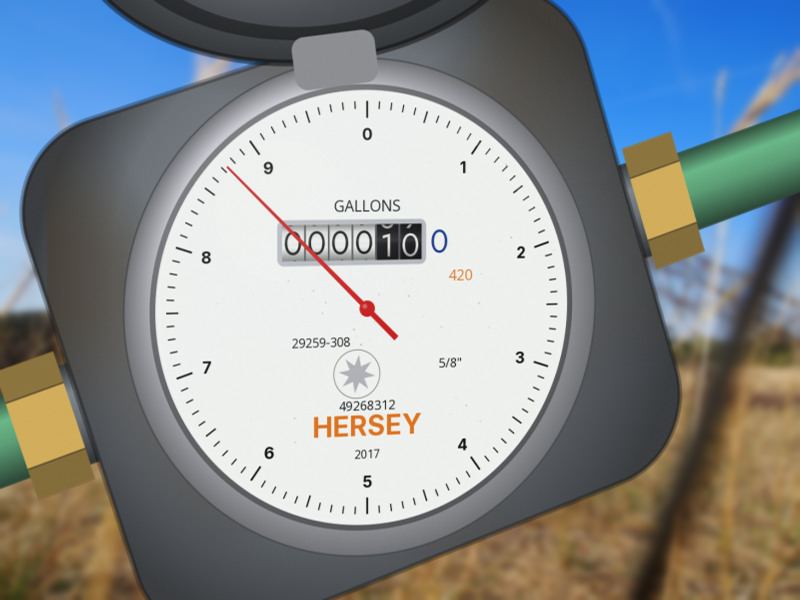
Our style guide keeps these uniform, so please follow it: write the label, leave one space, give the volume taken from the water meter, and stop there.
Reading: 98.7 gal
